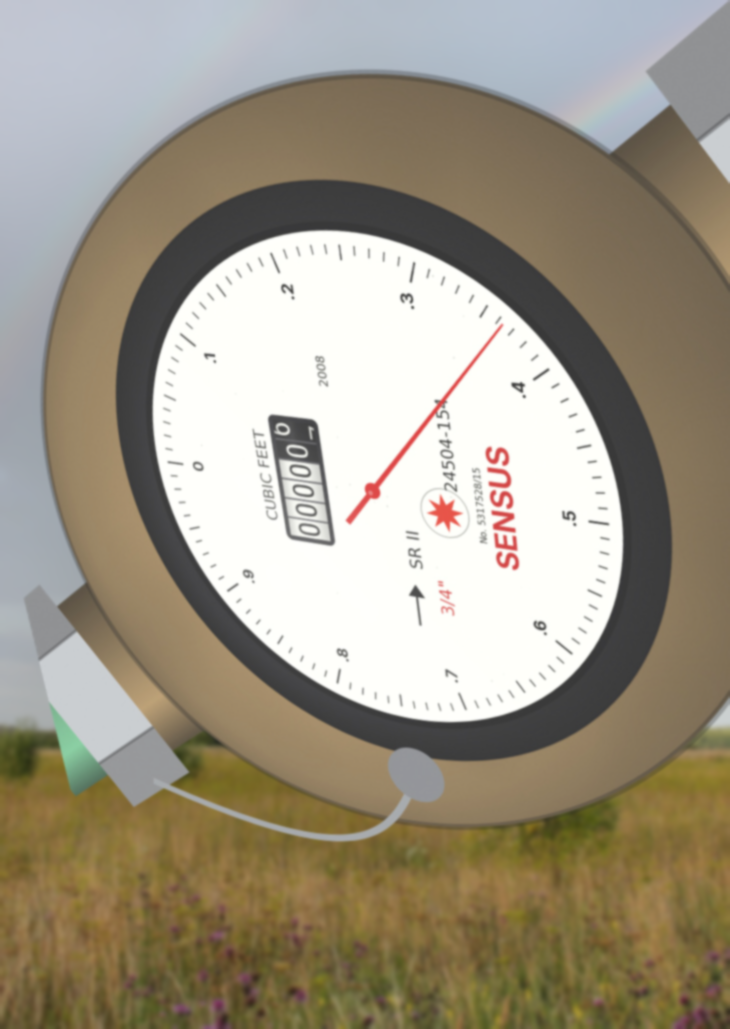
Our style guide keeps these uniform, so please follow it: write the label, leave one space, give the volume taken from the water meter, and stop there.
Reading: 6.36 ft³
